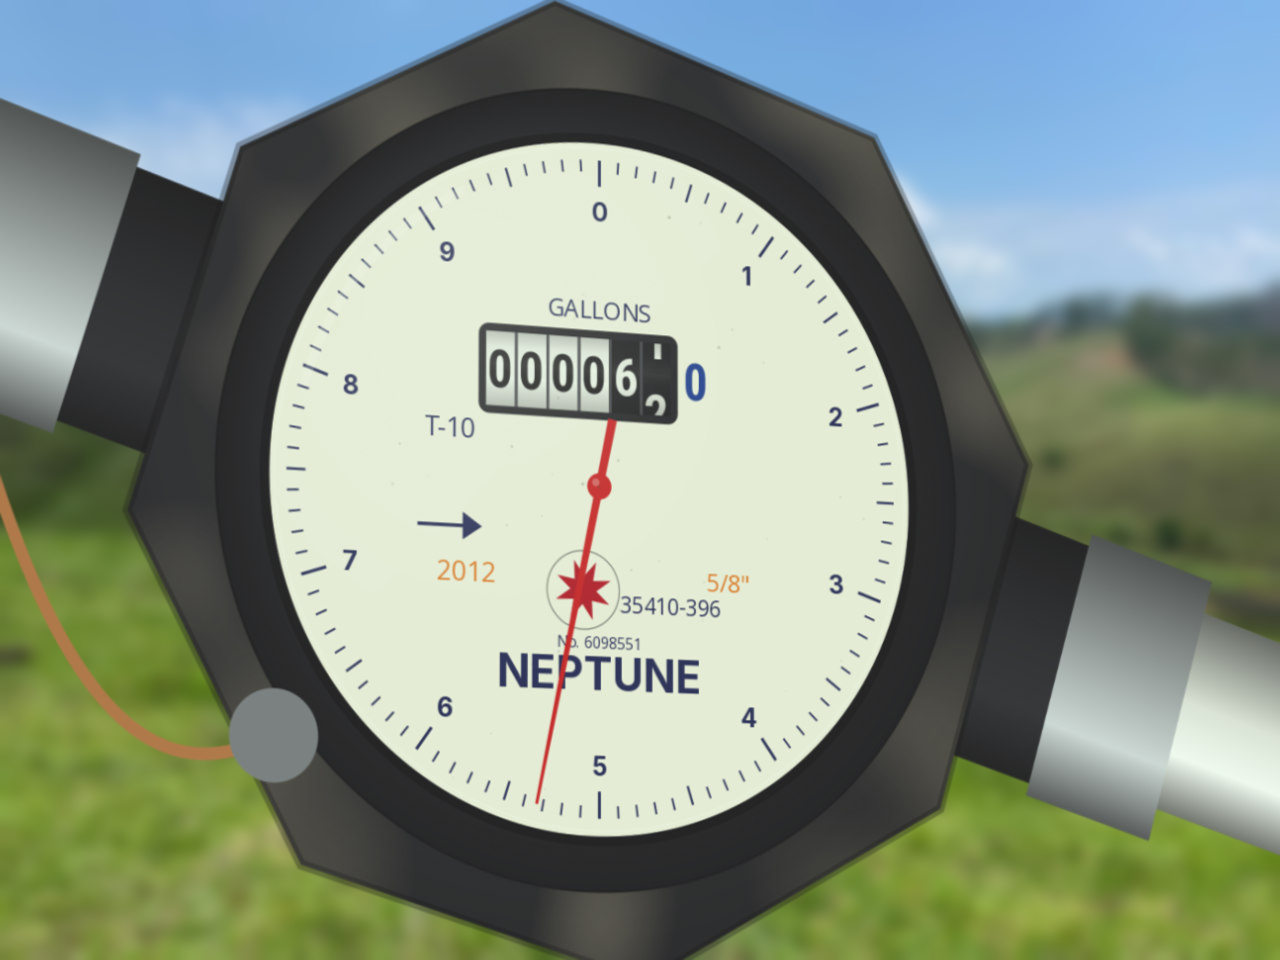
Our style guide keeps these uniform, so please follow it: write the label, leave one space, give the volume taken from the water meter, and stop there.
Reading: 615.3 gal
